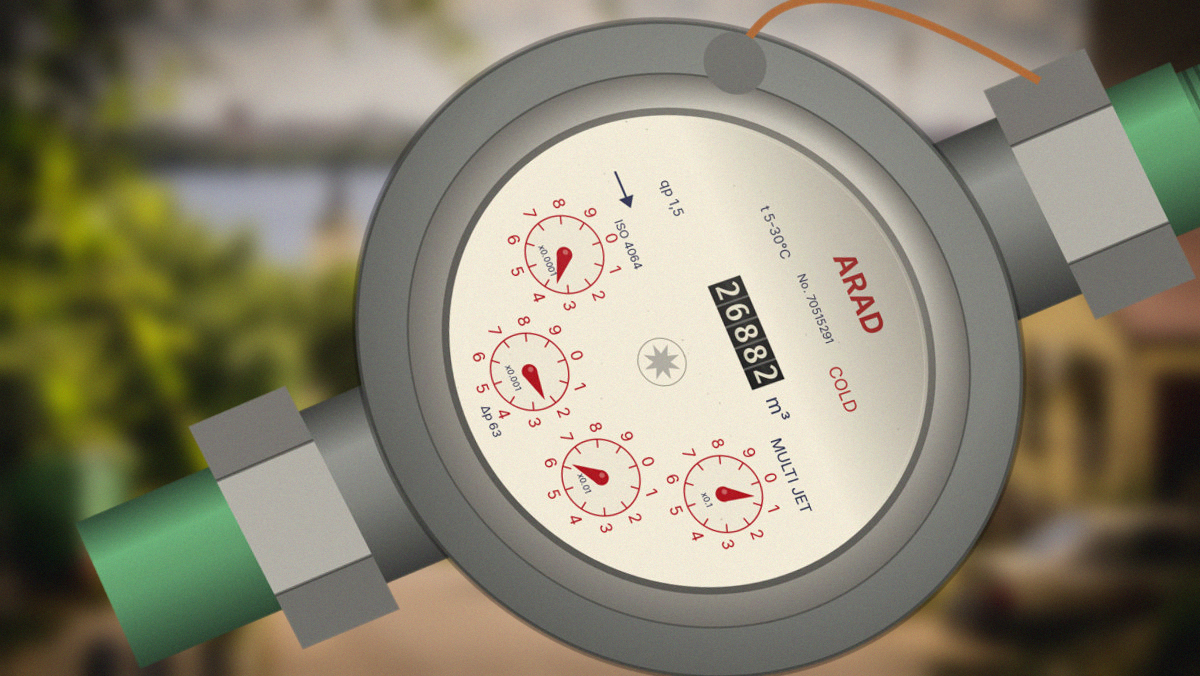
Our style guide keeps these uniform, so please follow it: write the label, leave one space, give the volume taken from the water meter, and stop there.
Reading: 26882.0623 m³
